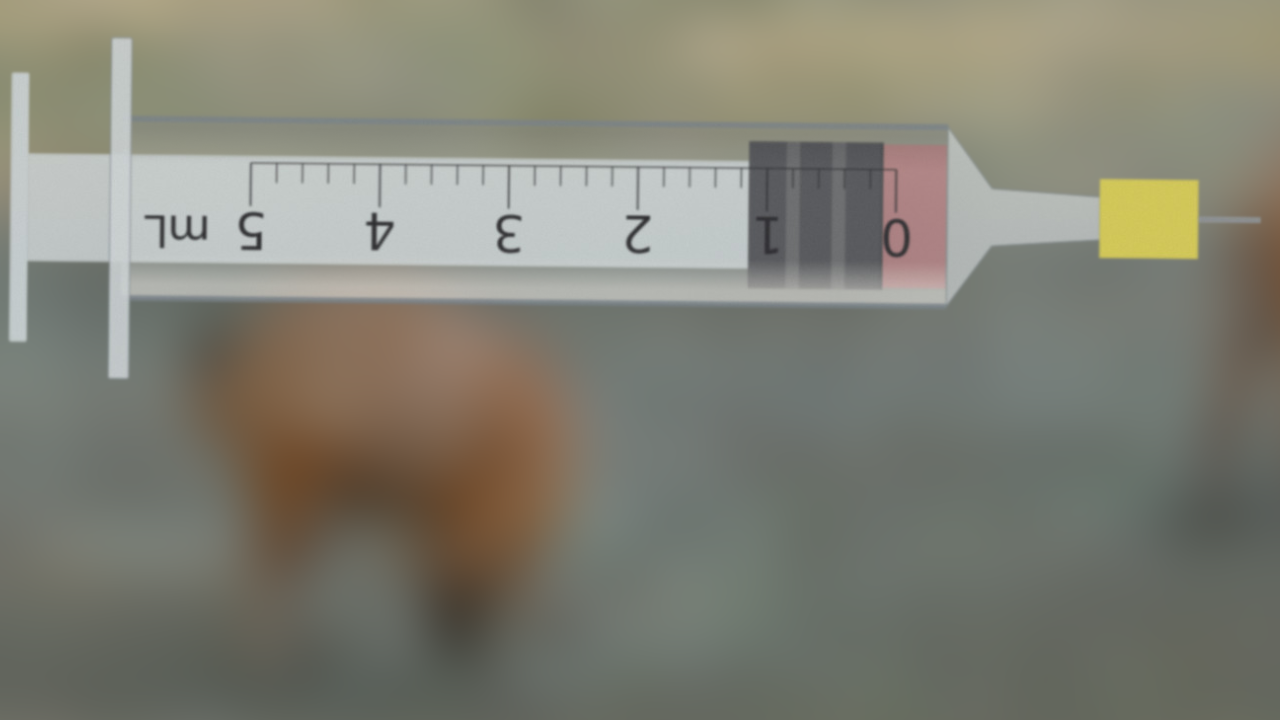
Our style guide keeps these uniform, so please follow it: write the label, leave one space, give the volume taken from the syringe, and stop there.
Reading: 0.1 mL
